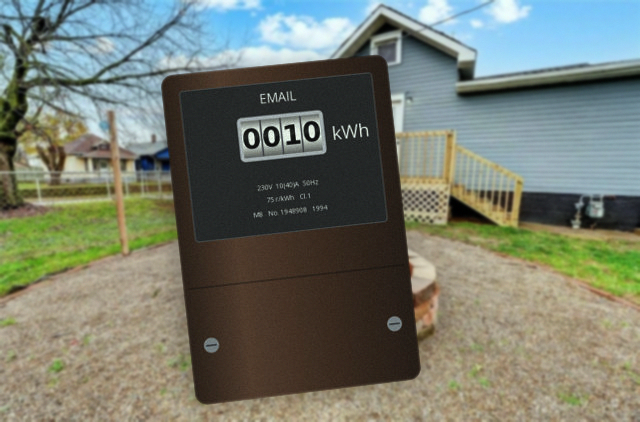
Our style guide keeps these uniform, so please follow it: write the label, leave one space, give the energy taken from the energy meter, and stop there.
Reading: 10 kWh
